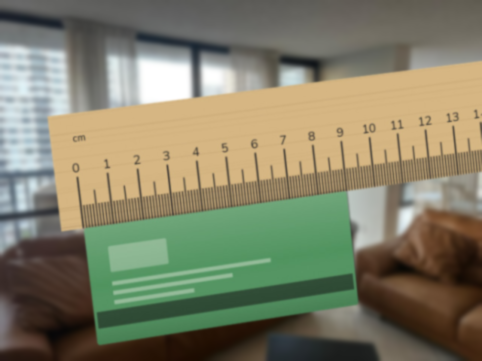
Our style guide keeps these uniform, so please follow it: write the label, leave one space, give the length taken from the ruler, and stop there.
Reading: 9 cm
